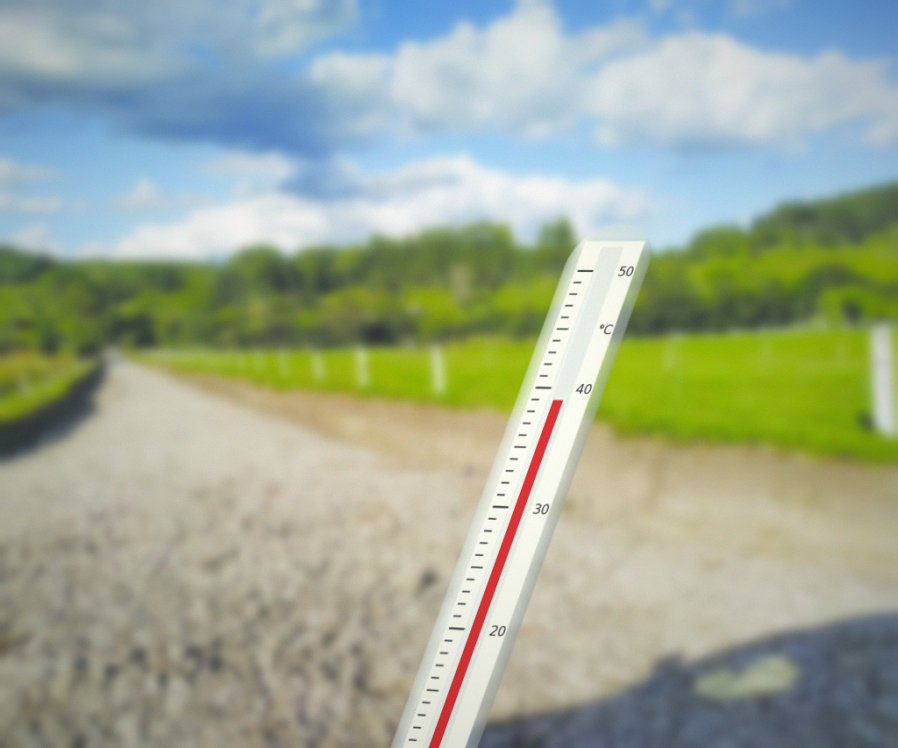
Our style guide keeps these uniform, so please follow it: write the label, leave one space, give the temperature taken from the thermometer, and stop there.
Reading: 39 °C
